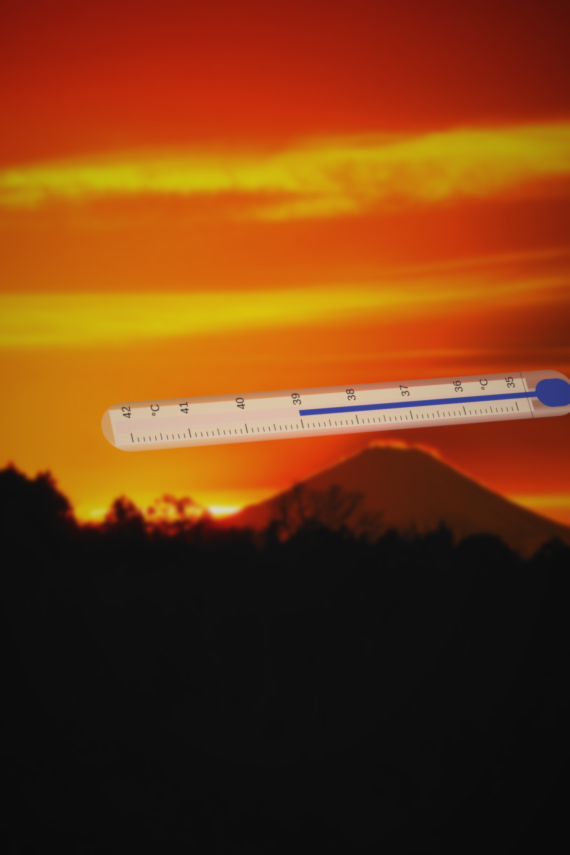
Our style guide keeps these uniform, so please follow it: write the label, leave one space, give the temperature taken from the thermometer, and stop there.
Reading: 39 °C
